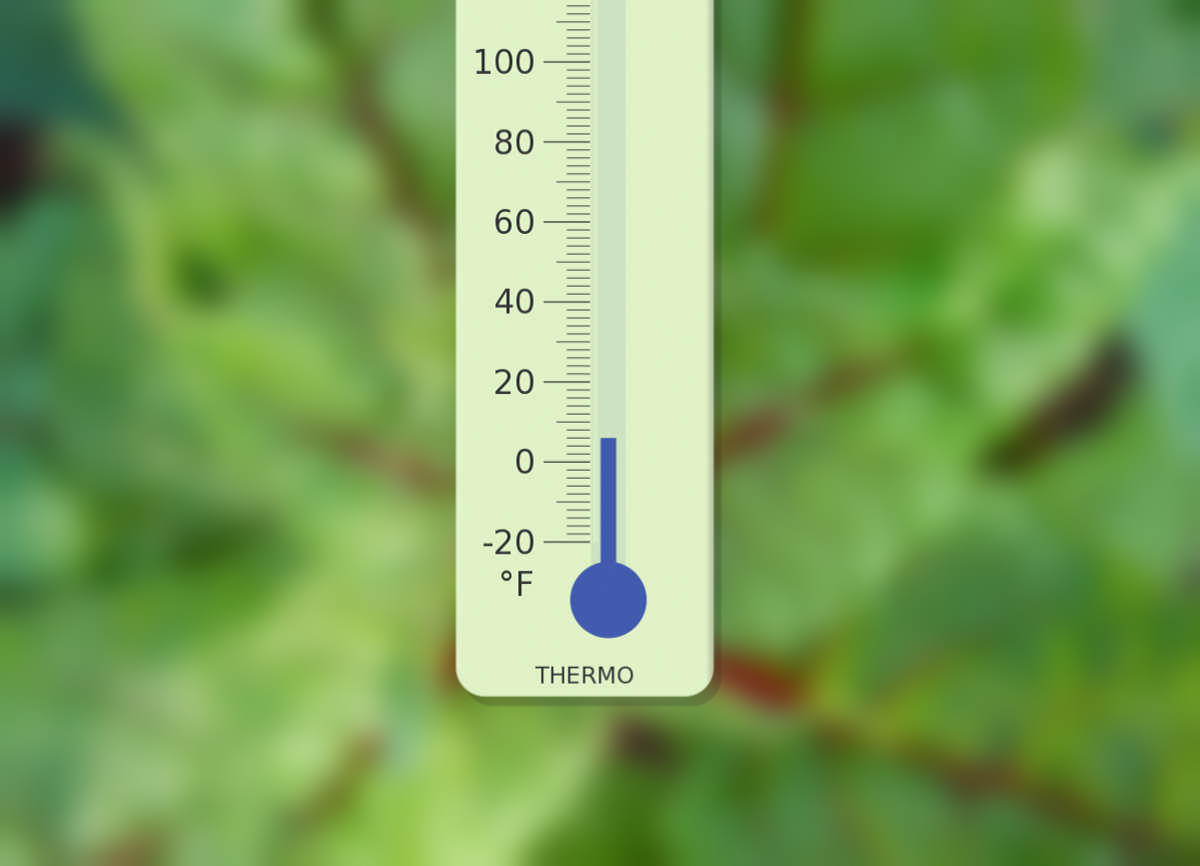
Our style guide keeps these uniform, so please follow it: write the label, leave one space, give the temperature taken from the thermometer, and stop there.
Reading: 6 °F
